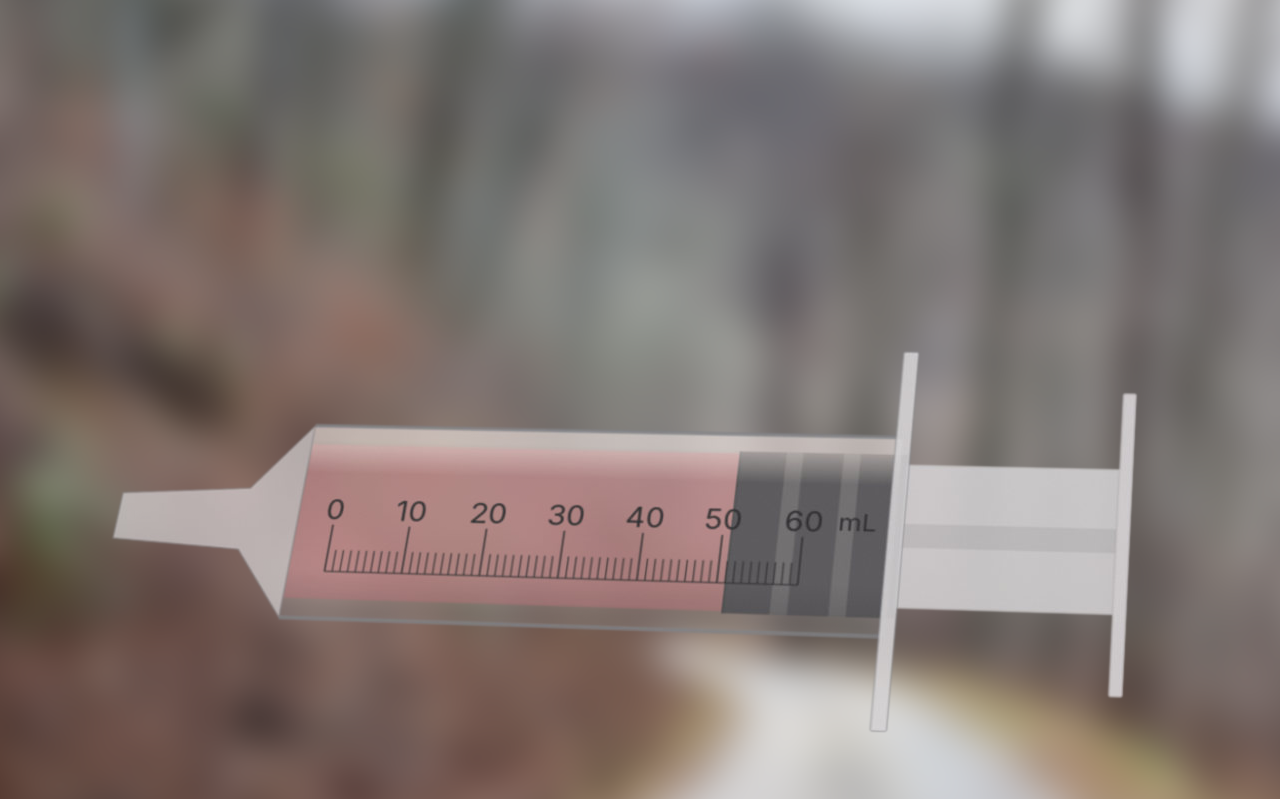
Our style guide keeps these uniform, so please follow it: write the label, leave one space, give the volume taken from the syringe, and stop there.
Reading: 51 mL
